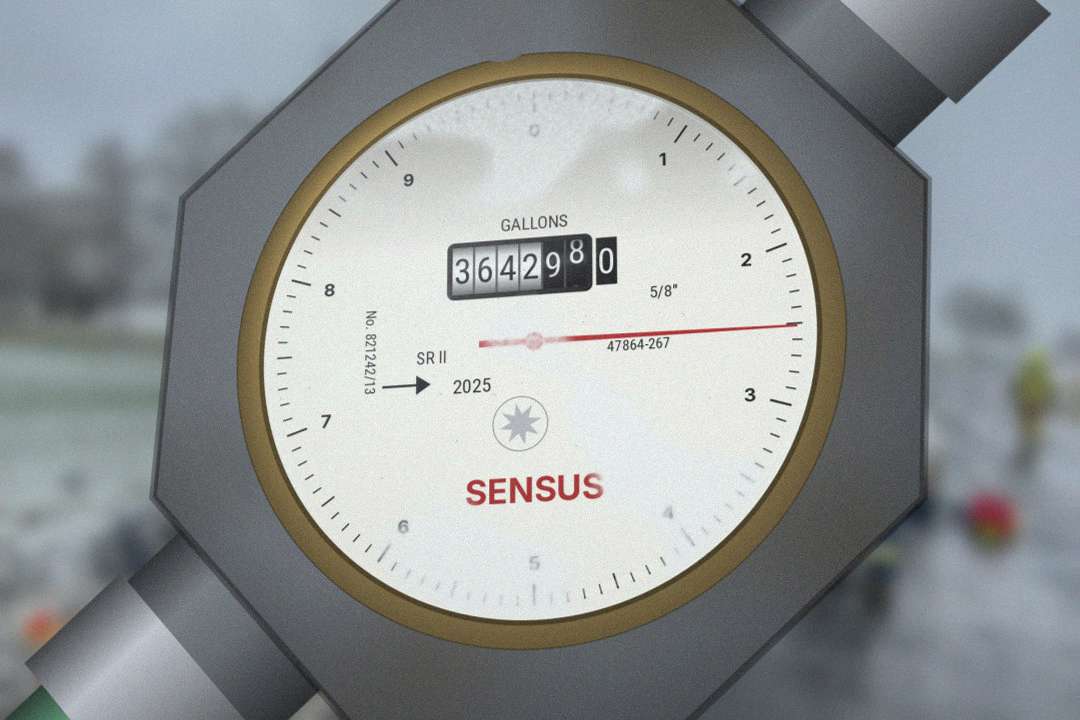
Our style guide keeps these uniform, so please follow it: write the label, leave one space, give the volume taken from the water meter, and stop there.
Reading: 3642982.5 gal
